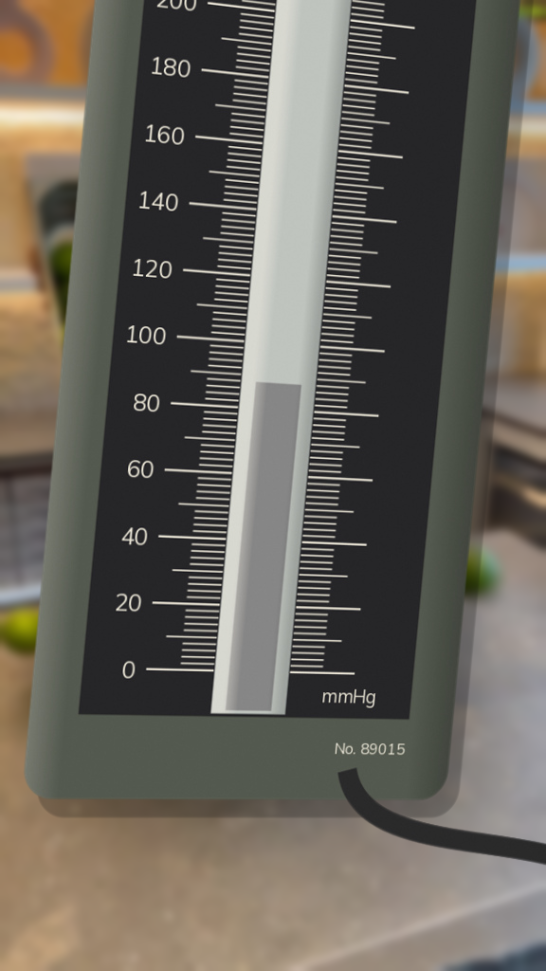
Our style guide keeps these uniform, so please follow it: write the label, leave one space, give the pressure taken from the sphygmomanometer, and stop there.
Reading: 88 mmHg
